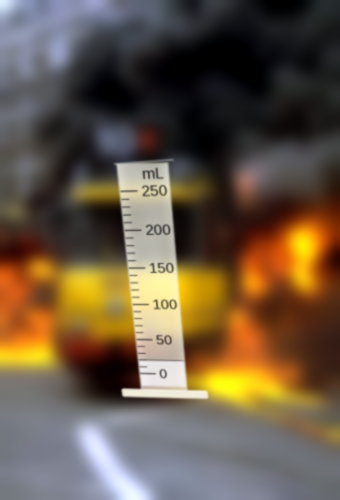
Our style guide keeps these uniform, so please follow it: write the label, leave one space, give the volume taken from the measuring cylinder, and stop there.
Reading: 20 mL
